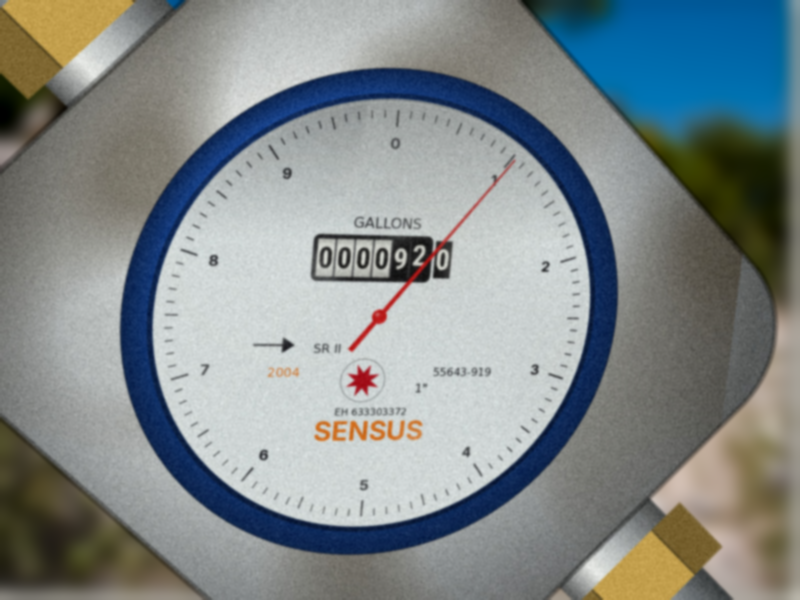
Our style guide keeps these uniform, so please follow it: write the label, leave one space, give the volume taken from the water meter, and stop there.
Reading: 921.0 gal
